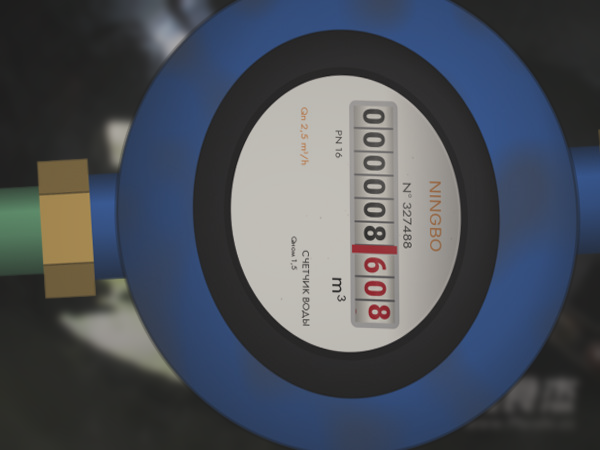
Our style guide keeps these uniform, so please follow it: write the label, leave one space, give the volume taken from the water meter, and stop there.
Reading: 8.608 m³
